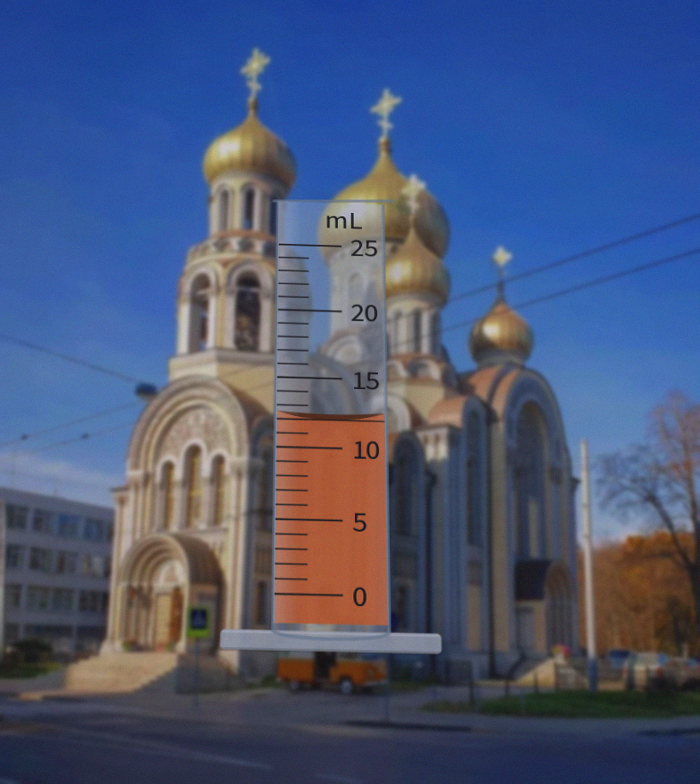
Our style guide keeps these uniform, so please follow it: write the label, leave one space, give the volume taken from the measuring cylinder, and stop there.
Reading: 12 mL
